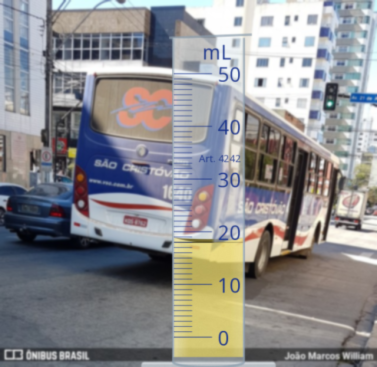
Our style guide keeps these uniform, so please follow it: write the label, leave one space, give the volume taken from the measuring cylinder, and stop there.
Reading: 18 mL
